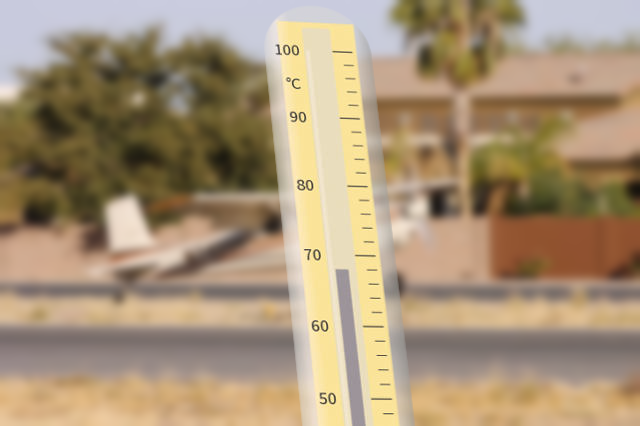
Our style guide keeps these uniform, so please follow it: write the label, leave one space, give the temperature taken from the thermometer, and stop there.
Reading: 68 °C
